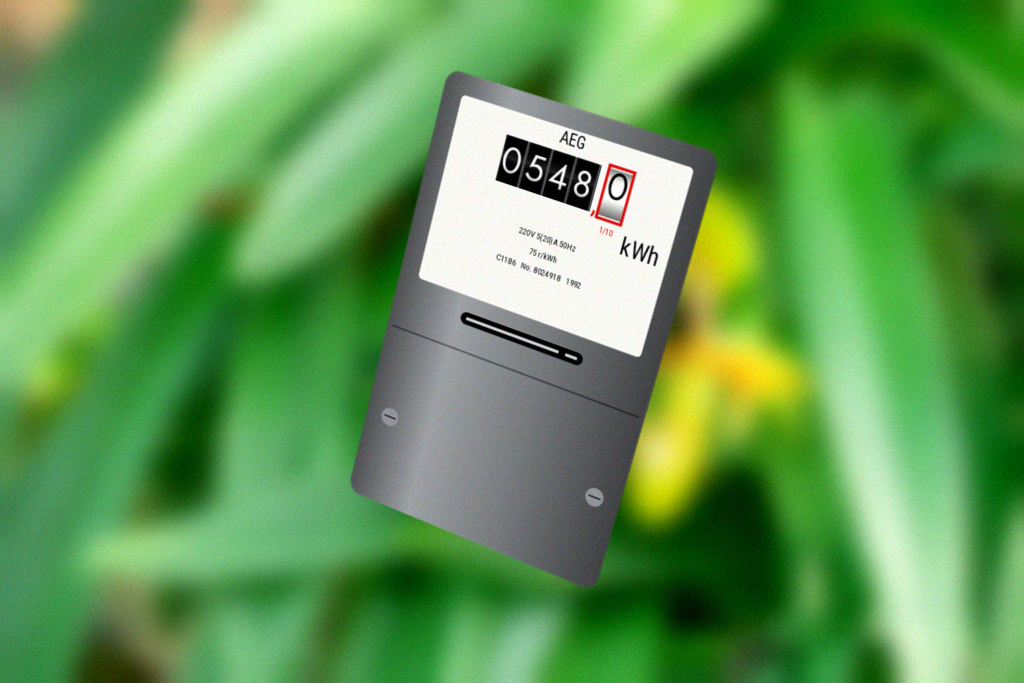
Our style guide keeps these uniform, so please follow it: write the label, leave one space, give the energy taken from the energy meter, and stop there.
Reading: 548.0 kWh
